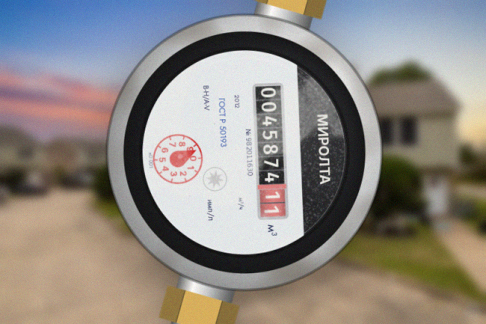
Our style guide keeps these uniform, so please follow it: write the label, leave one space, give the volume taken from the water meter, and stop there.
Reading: 45874.109 m³
